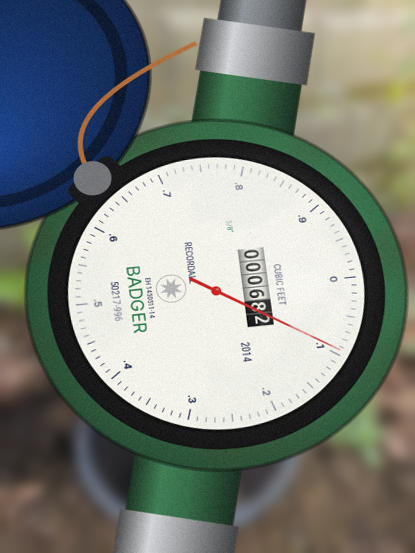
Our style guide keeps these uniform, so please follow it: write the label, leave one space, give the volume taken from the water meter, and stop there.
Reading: 682.09 ft³
